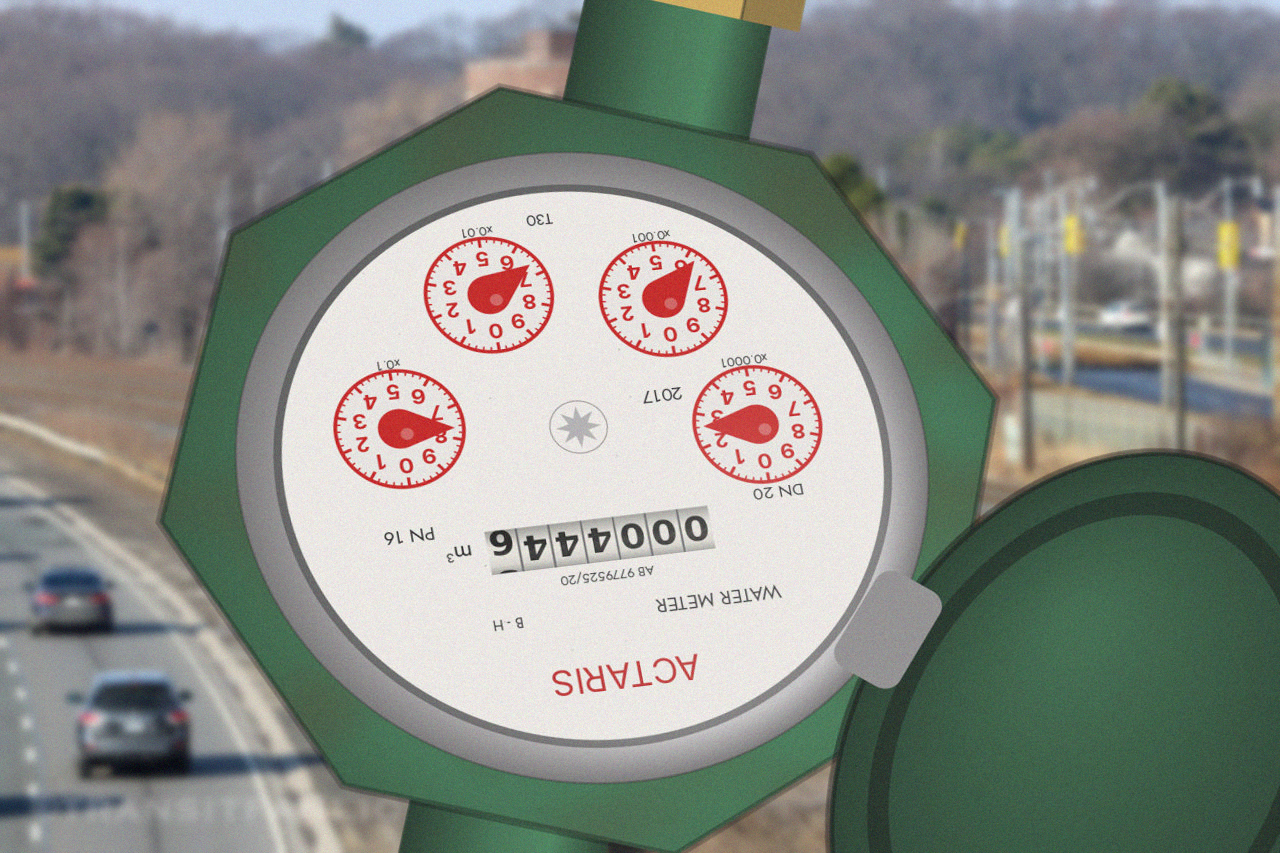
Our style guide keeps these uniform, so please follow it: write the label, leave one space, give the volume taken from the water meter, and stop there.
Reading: 4445.7662 m³
